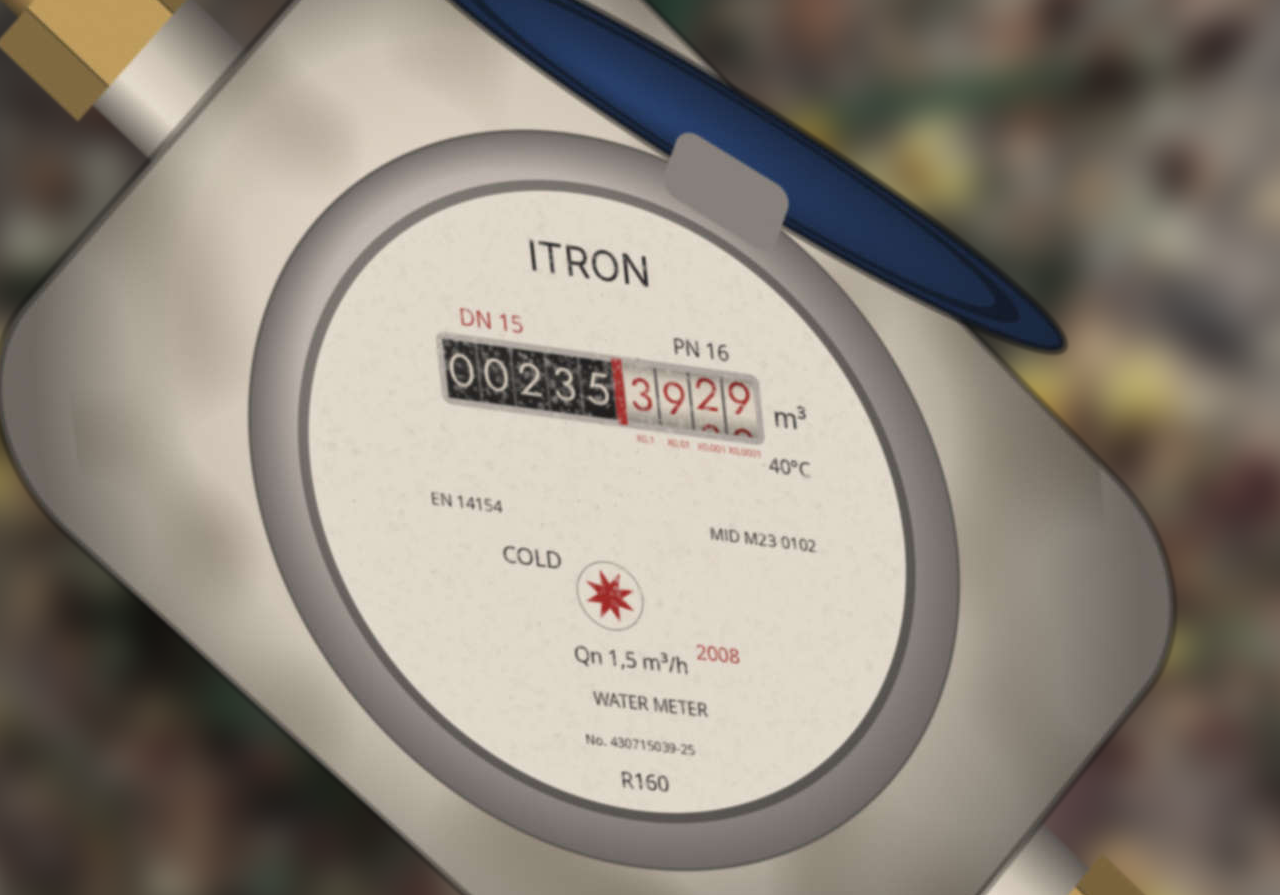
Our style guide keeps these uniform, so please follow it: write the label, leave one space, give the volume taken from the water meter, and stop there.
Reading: 235.3929 m³
